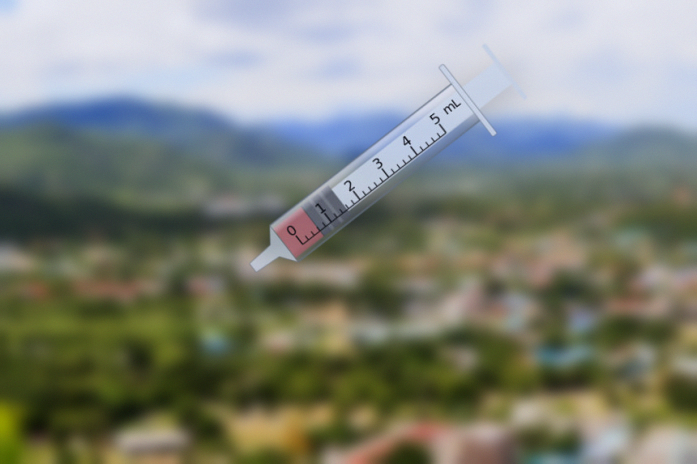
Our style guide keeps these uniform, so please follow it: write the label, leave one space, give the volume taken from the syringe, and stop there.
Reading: 0.6 mL
